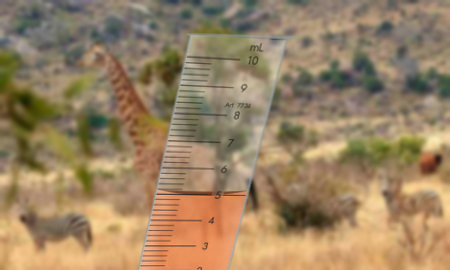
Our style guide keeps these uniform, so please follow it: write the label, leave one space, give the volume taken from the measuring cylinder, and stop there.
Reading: 5 mL
